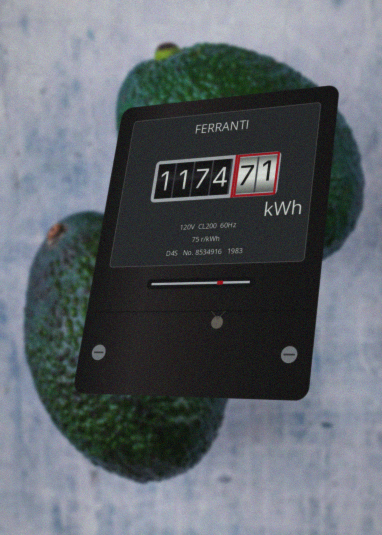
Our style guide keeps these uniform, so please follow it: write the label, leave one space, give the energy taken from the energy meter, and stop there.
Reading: 1174.71 kWh
